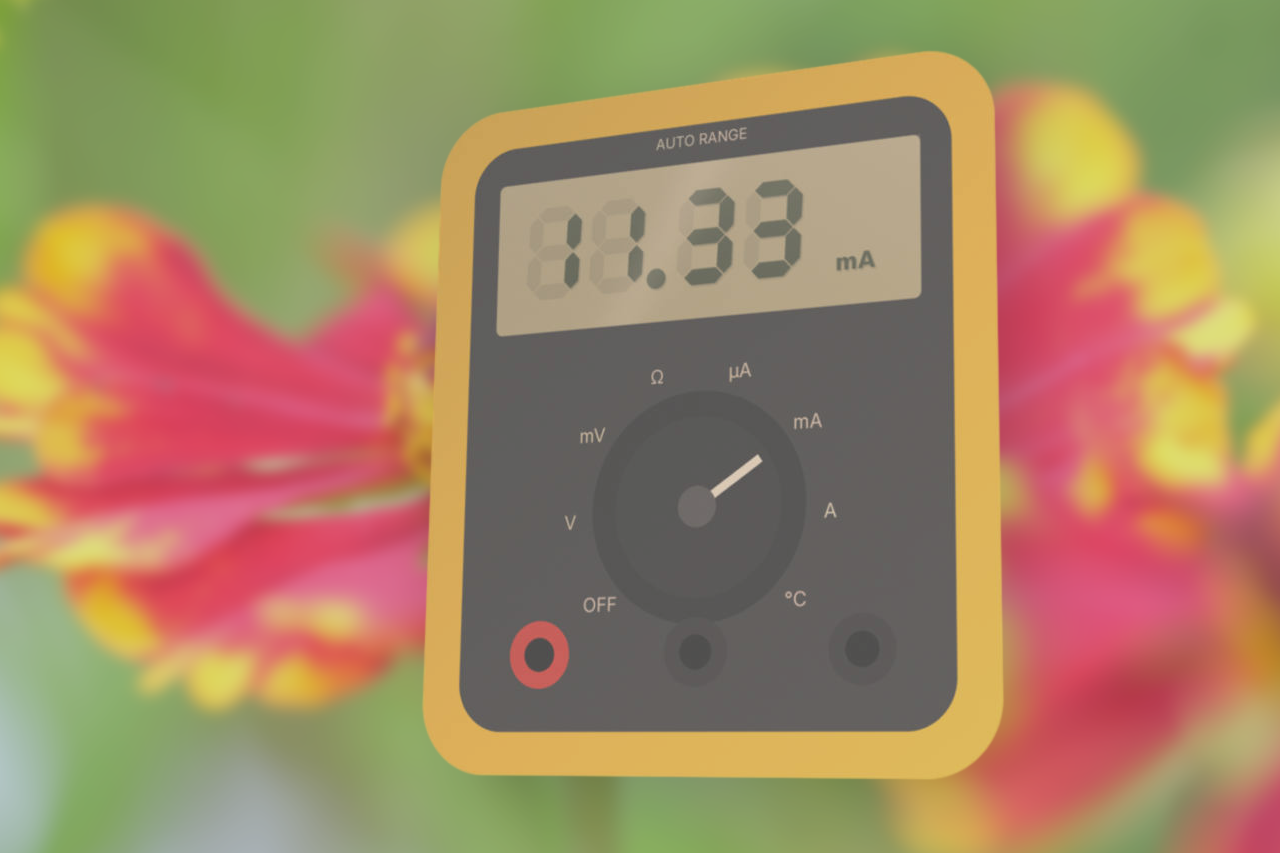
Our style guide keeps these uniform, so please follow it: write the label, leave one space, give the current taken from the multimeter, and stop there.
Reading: 11.33 mA
